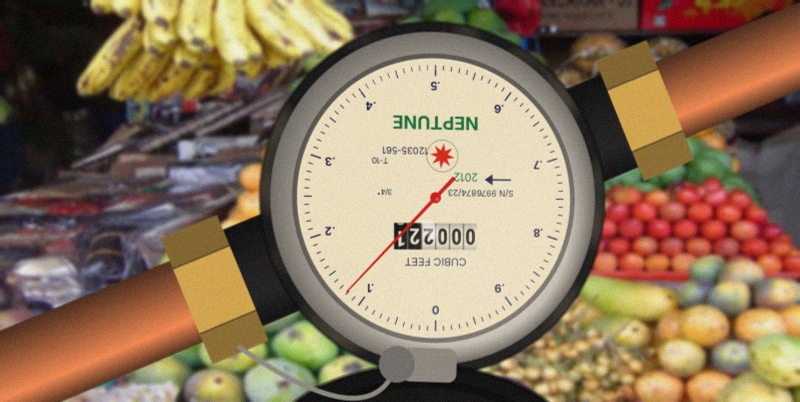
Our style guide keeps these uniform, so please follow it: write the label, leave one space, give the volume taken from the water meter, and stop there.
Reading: 221.12 ft³
